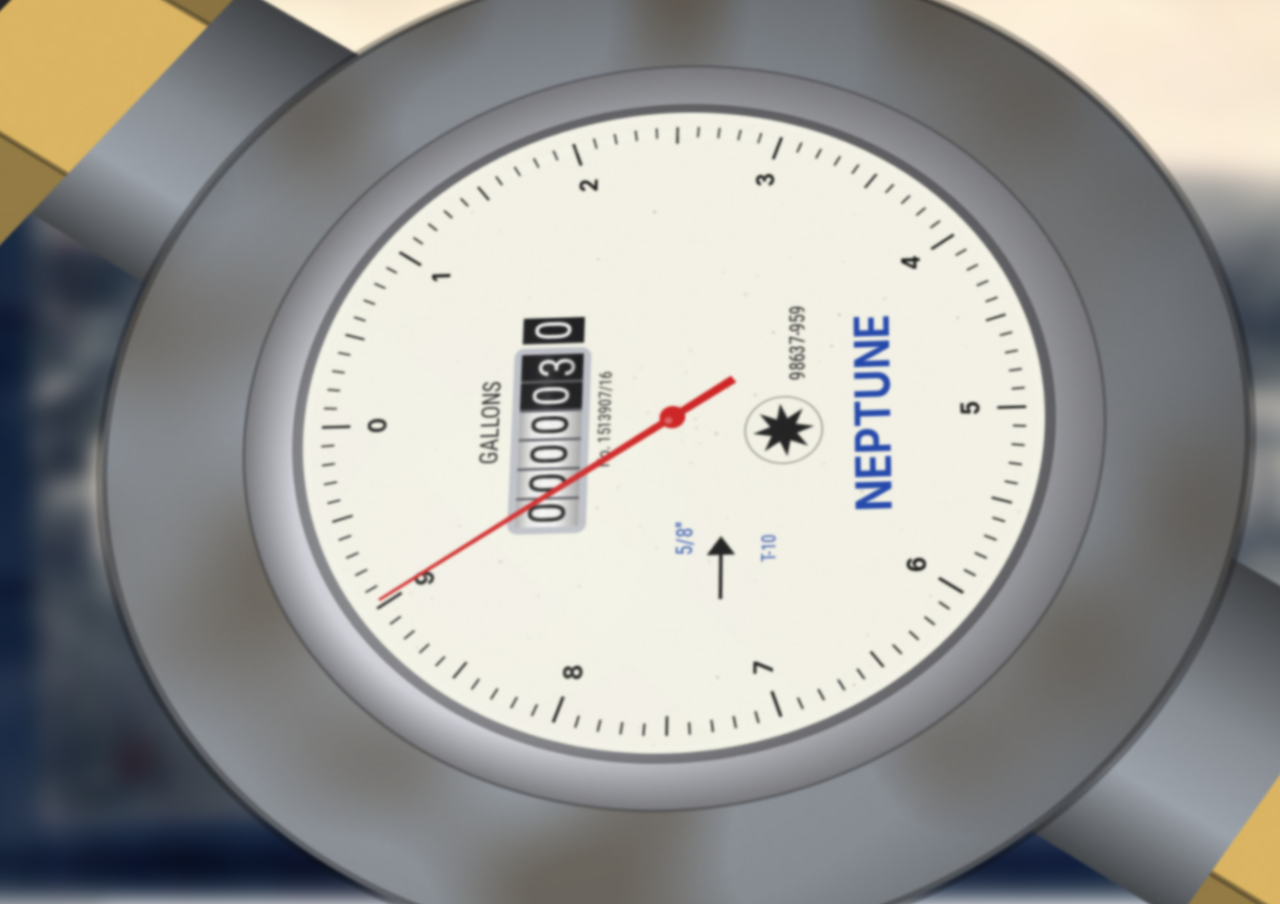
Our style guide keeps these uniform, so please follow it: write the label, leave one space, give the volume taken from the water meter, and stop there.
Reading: 29.0 gal
